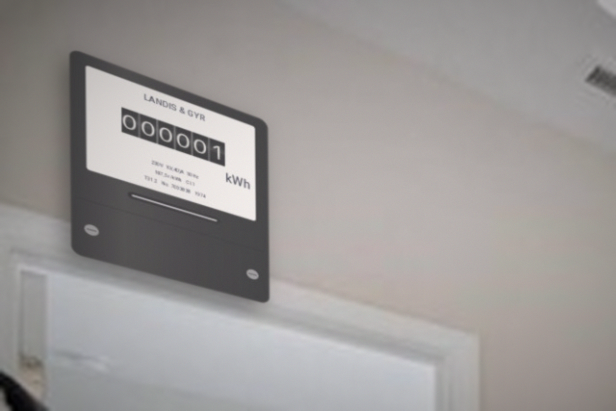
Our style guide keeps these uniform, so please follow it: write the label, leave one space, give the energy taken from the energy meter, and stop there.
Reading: 1 kWh
